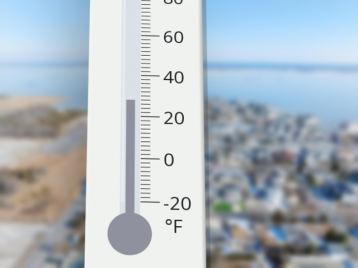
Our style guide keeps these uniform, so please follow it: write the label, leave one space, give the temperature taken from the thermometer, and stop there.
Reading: 28 °F
